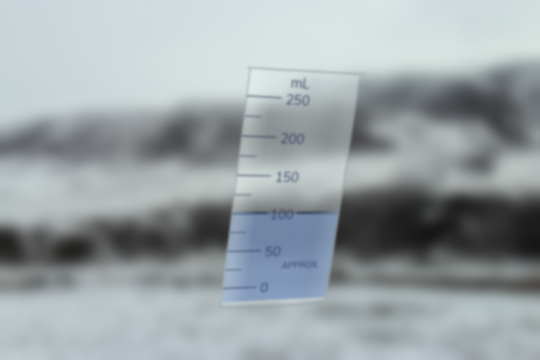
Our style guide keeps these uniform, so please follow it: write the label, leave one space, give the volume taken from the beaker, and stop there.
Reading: 100 mL
